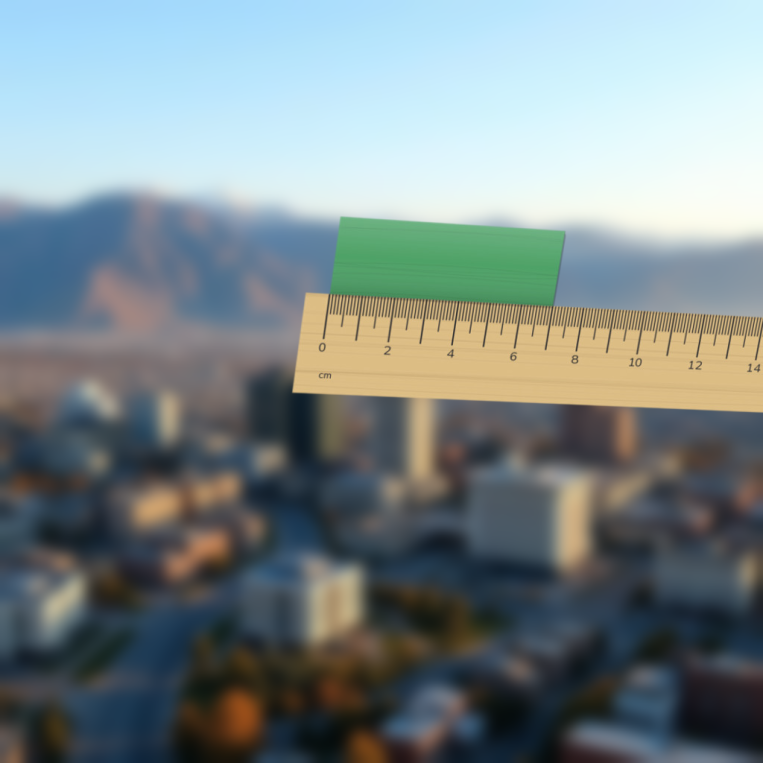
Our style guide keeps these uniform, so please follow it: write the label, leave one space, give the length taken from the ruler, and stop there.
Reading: 7 cm
